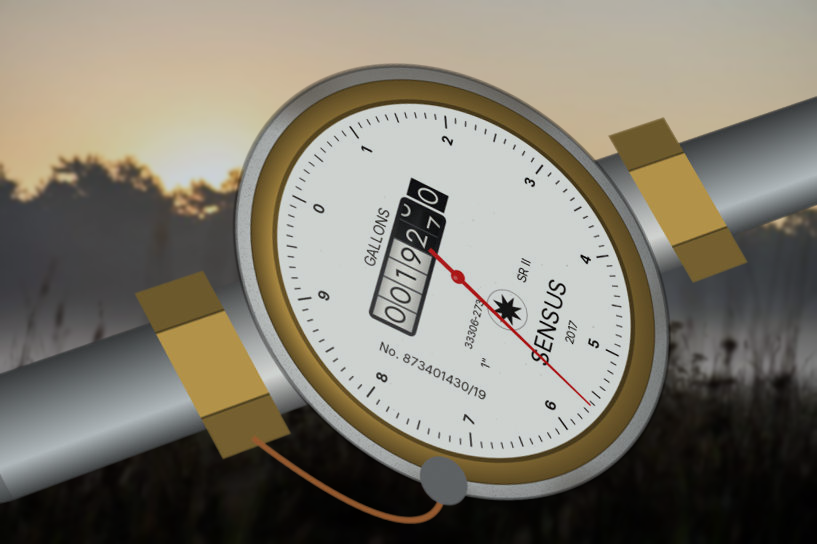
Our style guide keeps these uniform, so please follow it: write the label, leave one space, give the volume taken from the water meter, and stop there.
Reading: 19265.6 gal
